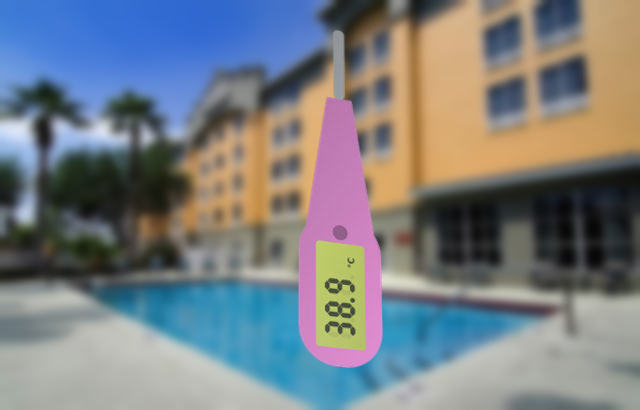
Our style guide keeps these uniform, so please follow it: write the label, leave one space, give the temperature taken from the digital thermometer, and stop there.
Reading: 38.9 °C
